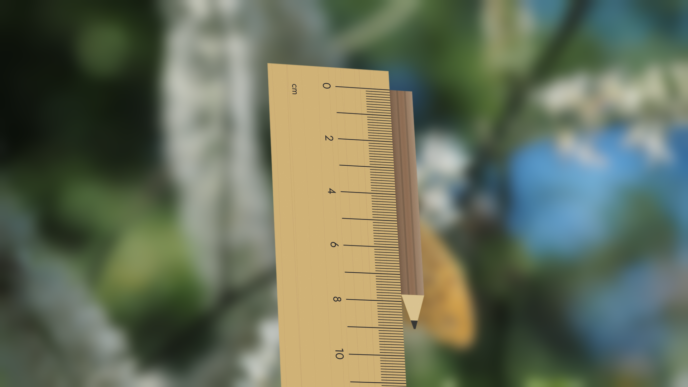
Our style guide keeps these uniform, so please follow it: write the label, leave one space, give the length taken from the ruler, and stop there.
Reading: 9 cm
